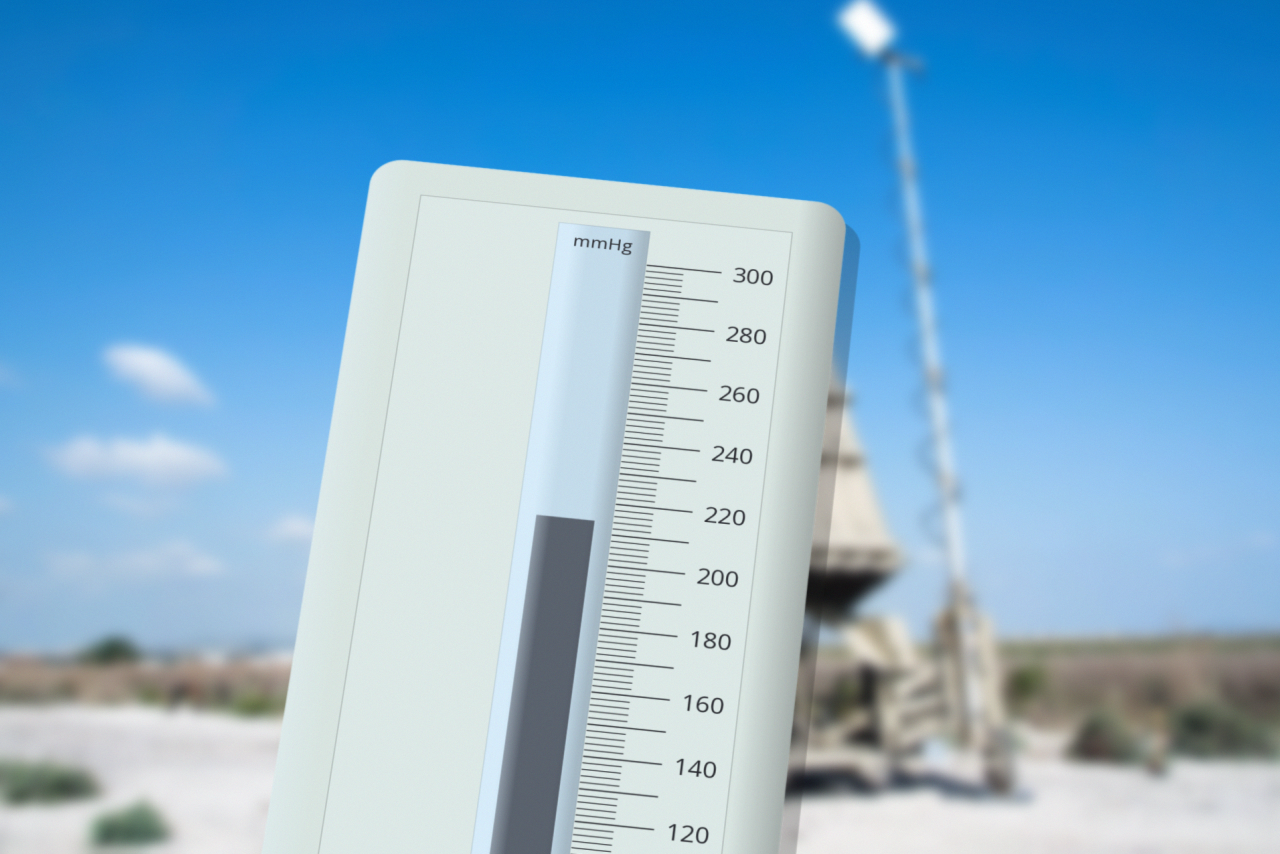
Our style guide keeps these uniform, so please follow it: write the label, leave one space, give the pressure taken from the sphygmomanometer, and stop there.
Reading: 214 mmHg
